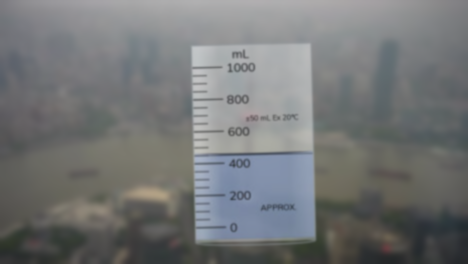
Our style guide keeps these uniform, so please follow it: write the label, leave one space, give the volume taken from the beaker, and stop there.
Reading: 450 mL
